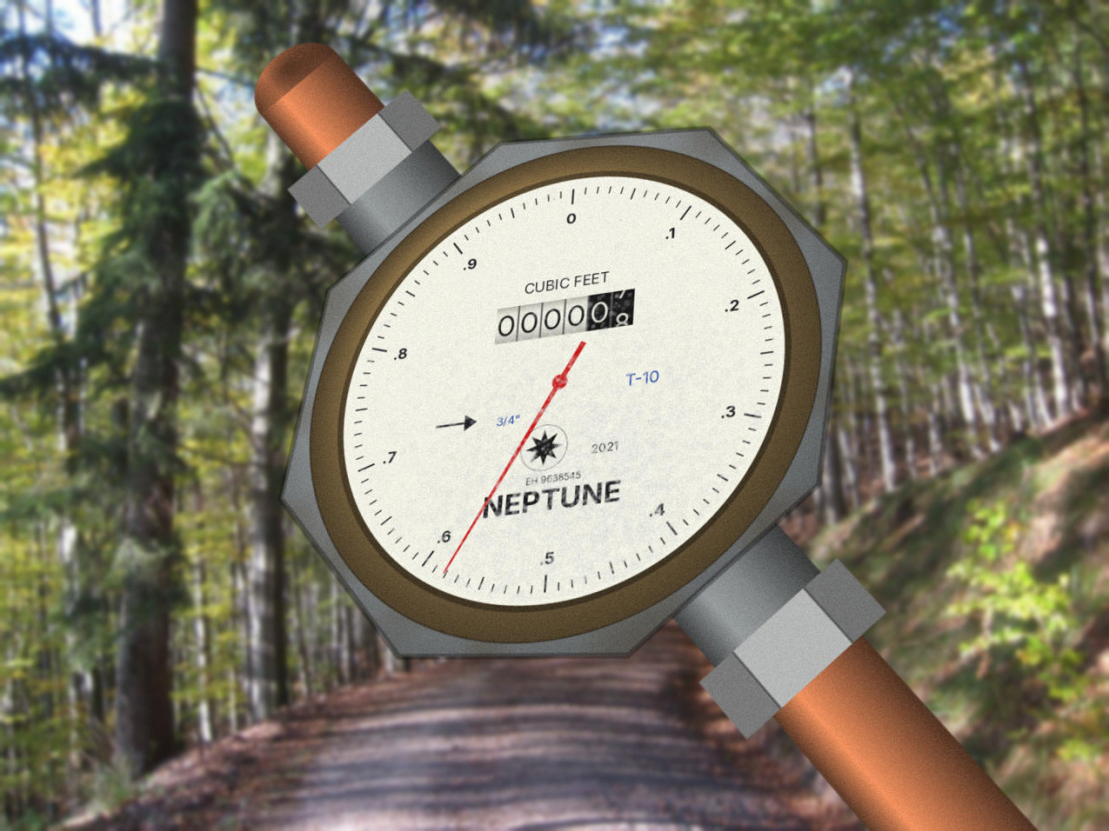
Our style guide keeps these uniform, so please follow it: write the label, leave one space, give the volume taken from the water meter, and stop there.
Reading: 7.58 ft³
